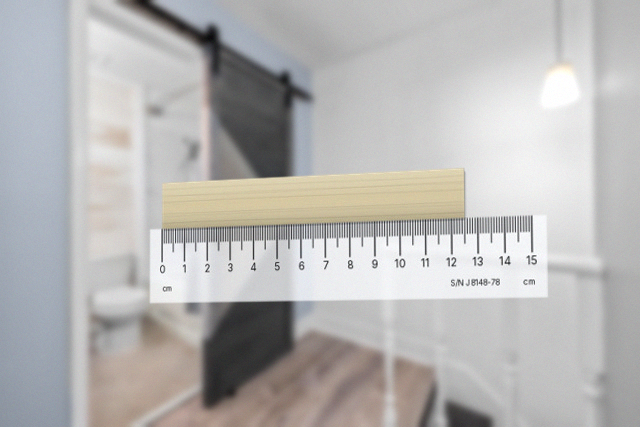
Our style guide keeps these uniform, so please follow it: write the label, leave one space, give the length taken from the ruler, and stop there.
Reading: 12.5 cm
